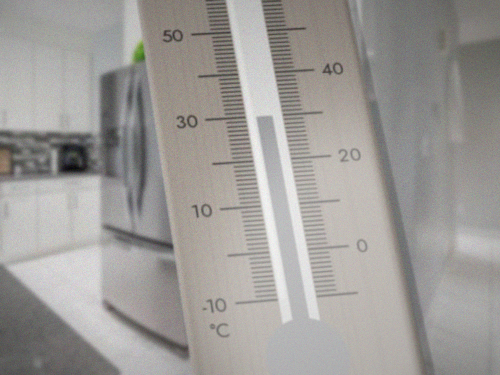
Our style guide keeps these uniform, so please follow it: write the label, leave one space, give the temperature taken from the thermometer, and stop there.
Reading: 30 °C
